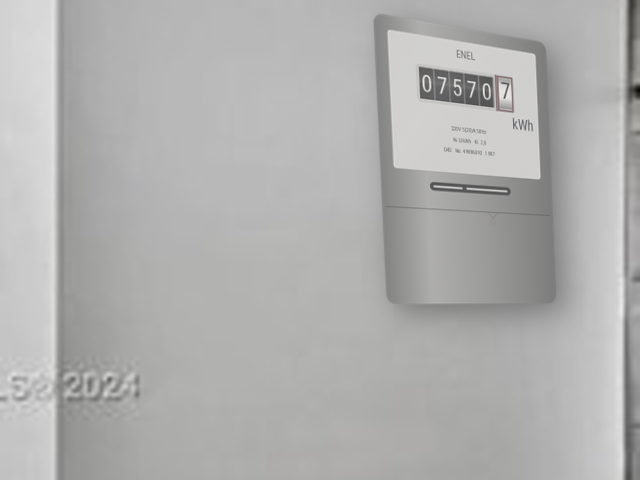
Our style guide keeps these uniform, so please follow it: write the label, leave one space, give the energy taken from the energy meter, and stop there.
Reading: 7570.7 kWh
